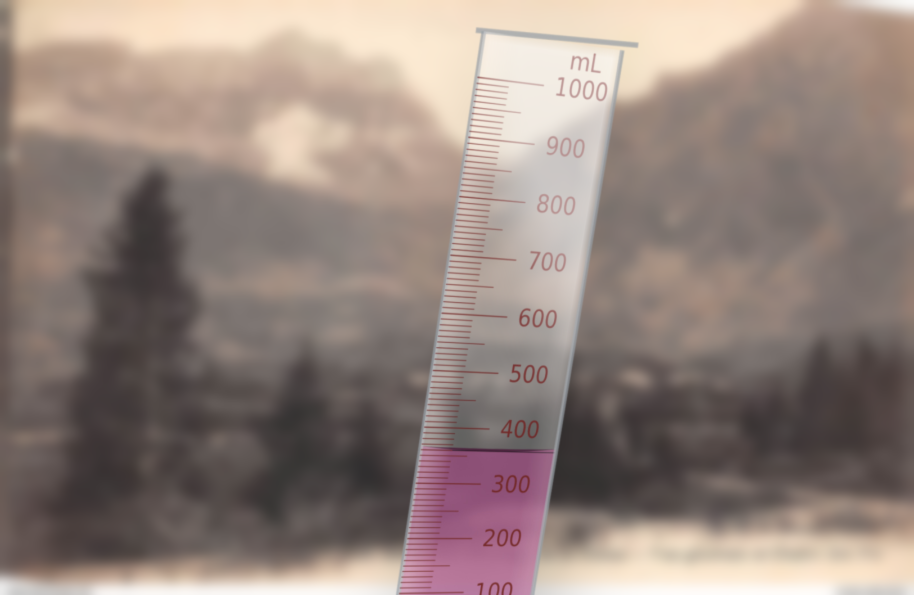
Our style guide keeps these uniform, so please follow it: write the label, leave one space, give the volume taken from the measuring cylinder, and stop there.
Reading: 360 mL
